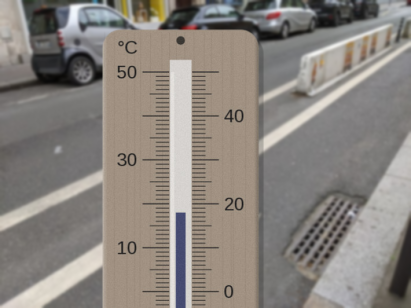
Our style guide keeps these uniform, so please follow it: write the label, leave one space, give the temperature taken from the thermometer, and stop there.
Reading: 18 °C
